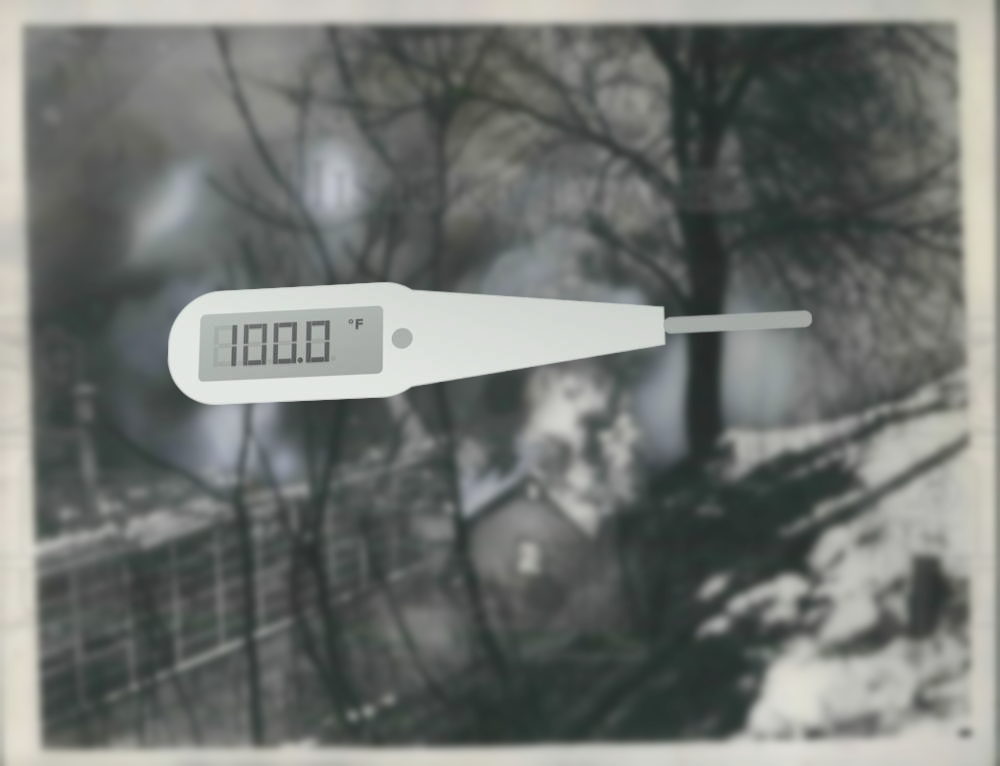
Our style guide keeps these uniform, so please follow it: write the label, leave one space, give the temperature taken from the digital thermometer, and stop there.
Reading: 100.0 °F
